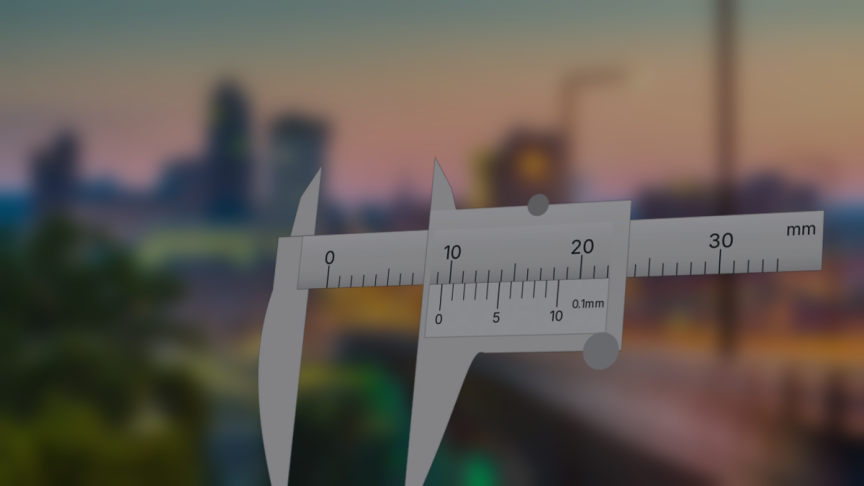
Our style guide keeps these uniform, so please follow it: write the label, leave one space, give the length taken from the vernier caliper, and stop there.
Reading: 9.4 mm
